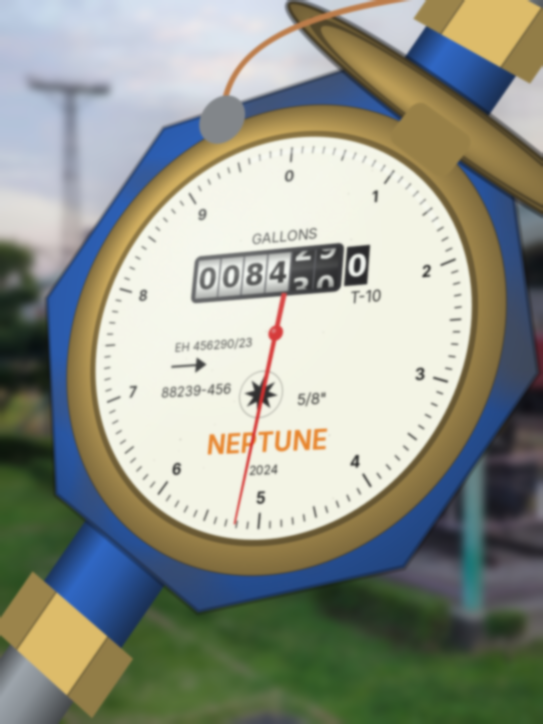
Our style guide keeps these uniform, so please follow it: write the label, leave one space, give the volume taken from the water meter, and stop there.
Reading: 84295.2 gal
